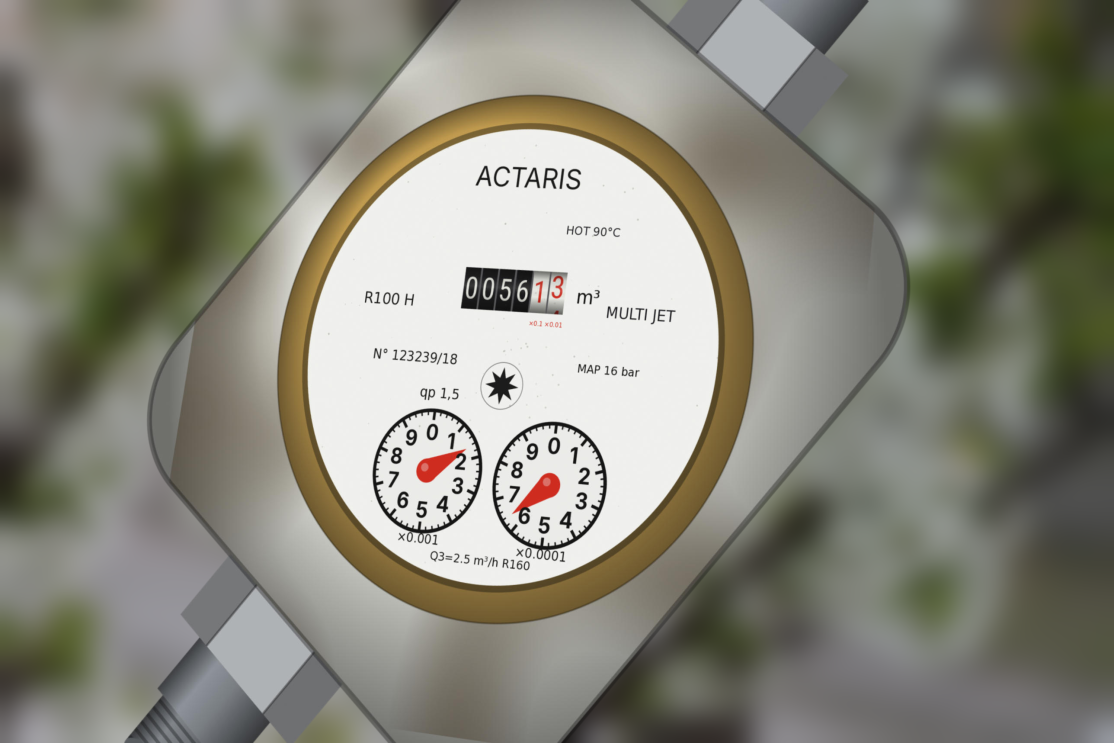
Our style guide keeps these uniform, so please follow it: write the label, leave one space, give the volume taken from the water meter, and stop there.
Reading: 56.1316 m³
